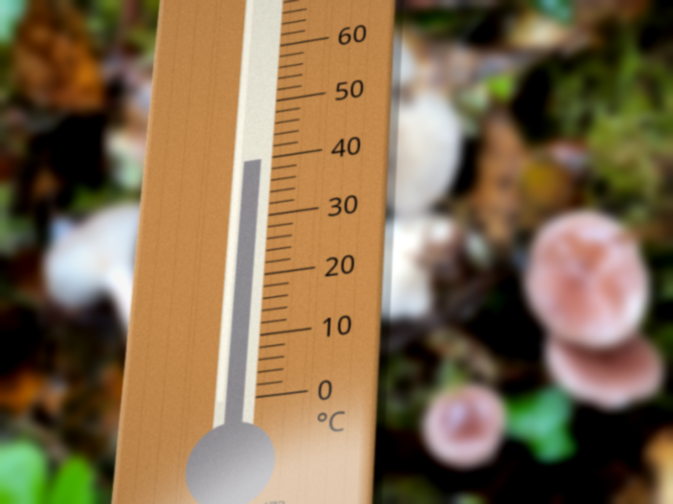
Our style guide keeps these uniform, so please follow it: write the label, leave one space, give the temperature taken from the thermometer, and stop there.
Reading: 40 °C
